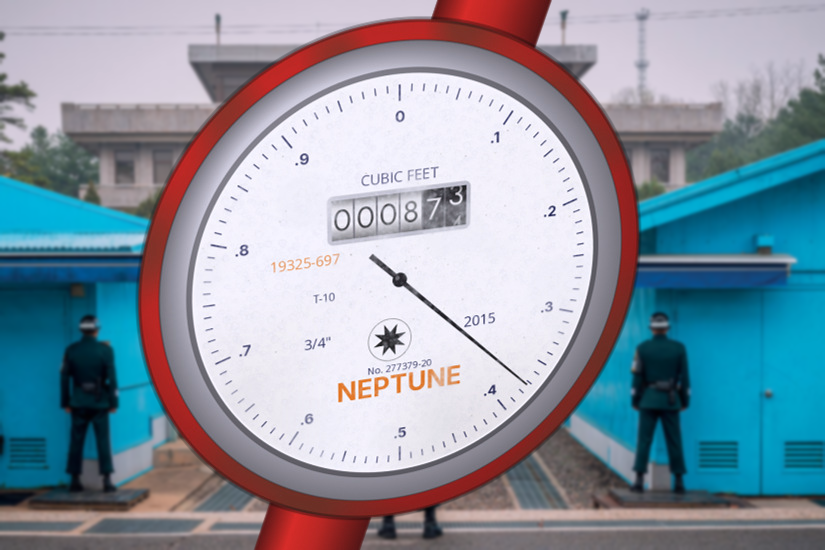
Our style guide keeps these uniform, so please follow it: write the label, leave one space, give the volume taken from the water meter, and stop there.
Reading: 873.37 ft³
